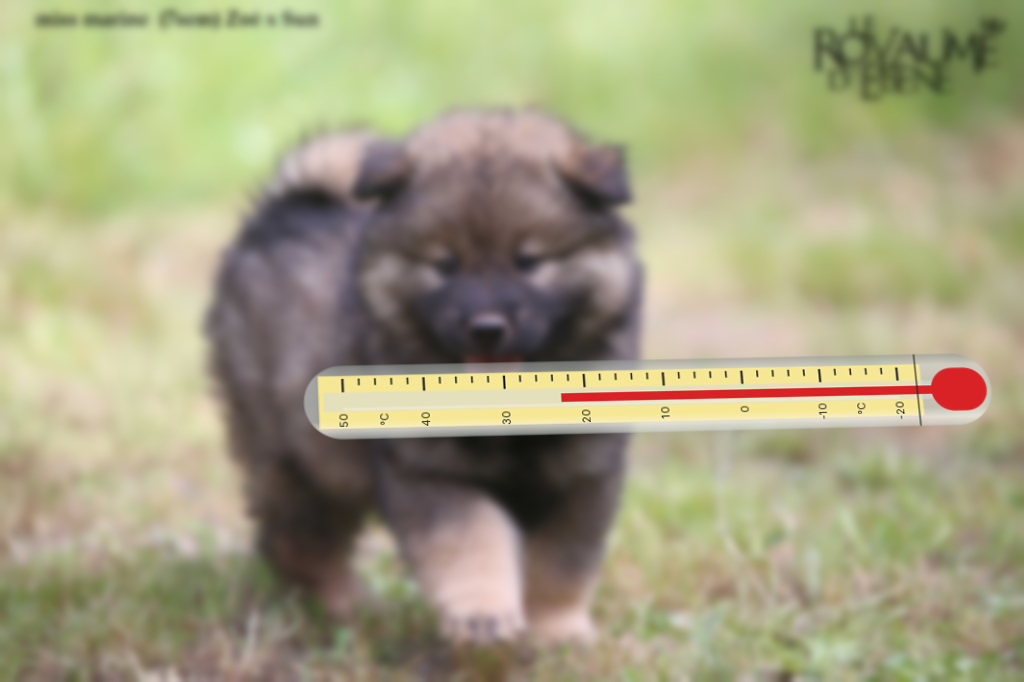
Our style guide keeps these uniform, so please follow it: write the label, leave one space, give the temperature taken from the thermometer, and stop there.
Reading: 23 °C
